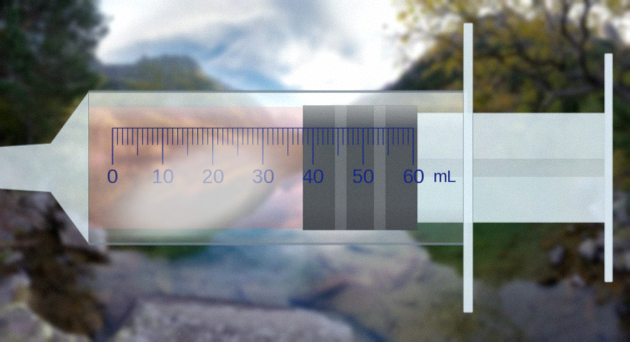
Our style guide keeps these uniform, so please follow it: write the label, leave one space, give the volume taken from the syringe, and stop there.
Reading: 38 mL
